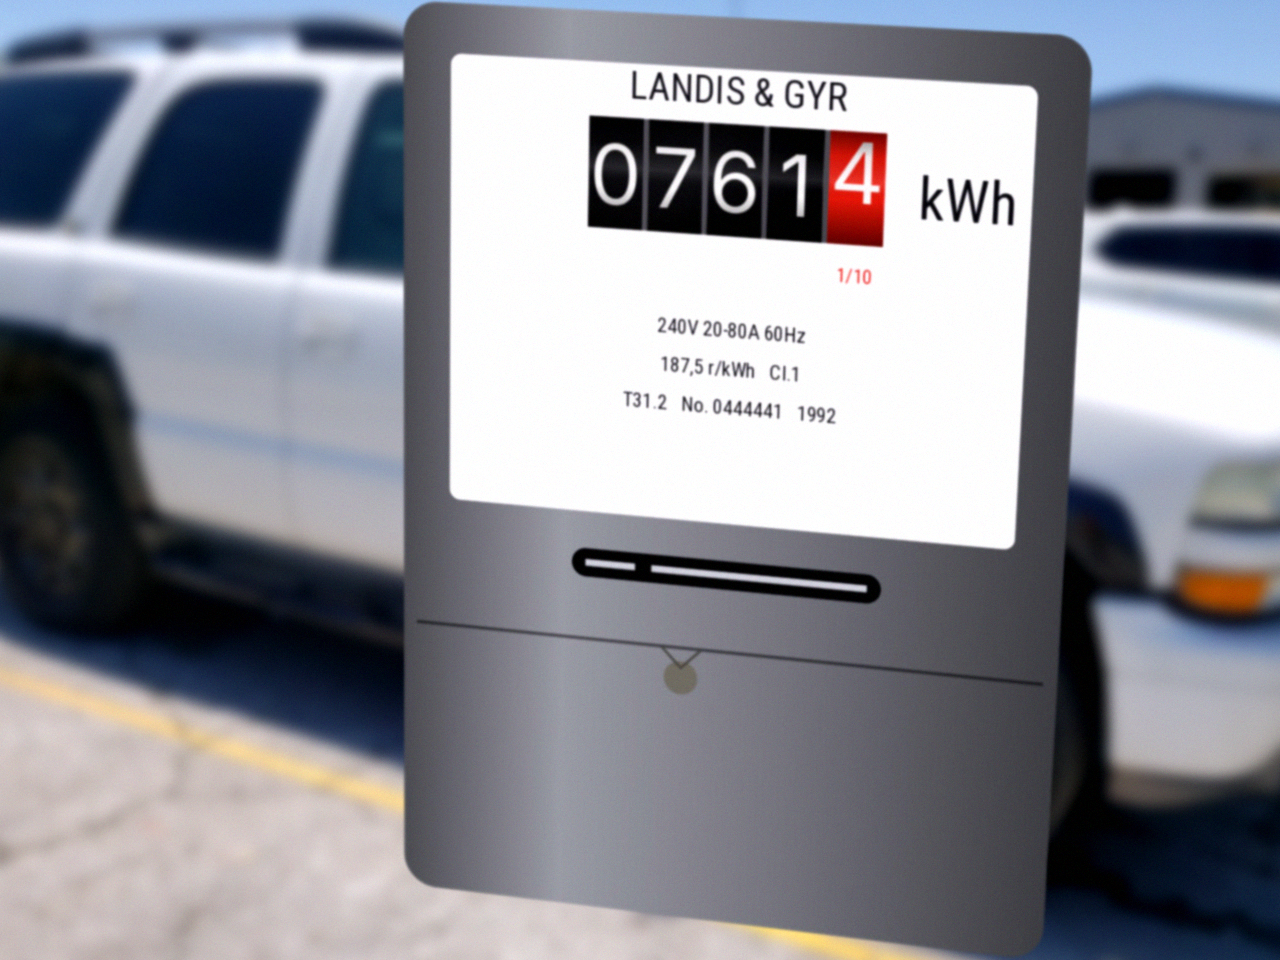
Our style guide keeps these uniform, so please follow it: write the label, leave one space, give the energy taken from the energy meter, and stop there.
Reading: 761.4 kWh
